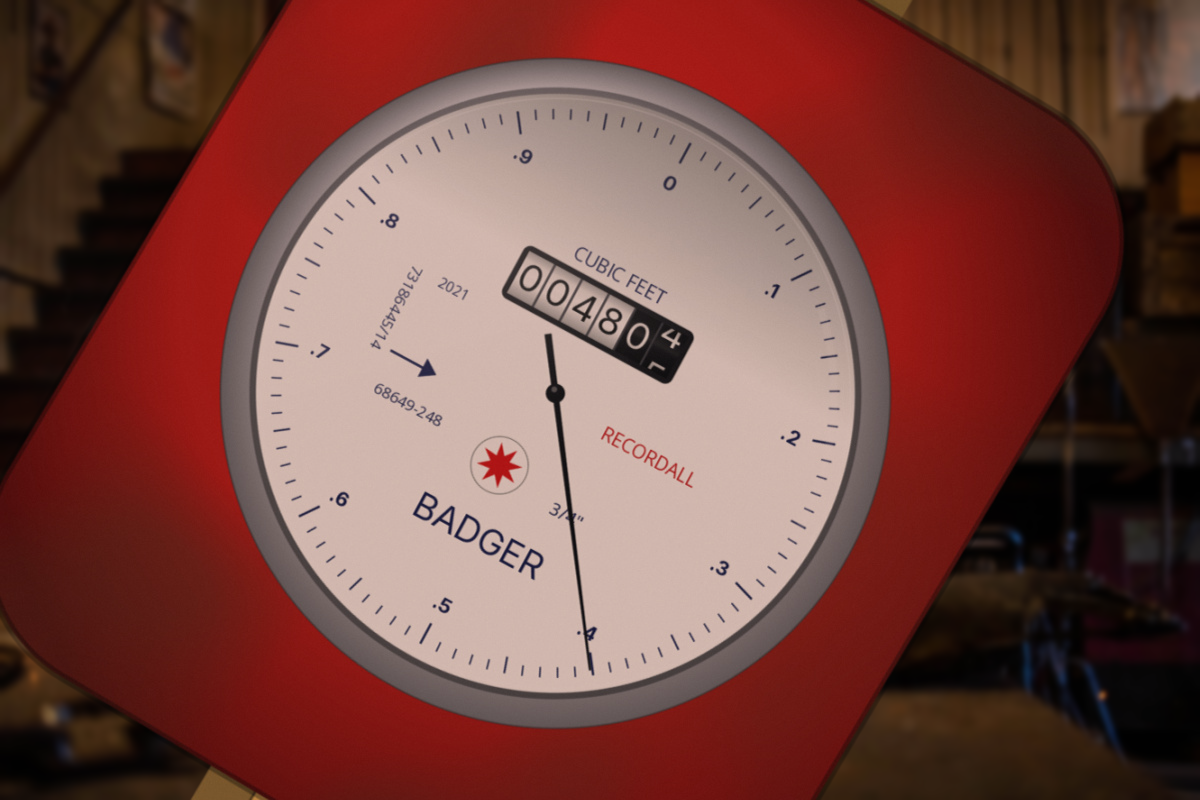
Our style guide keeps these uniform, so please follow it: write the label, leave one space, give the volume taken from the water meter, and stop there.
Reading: 4804.40 ft³
